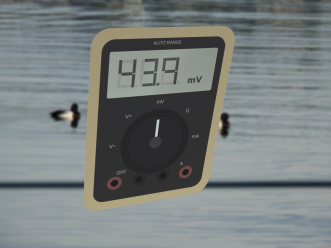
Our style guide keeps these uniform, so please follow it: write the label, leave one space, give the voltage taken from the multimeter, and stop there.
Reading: 43.9 mV
